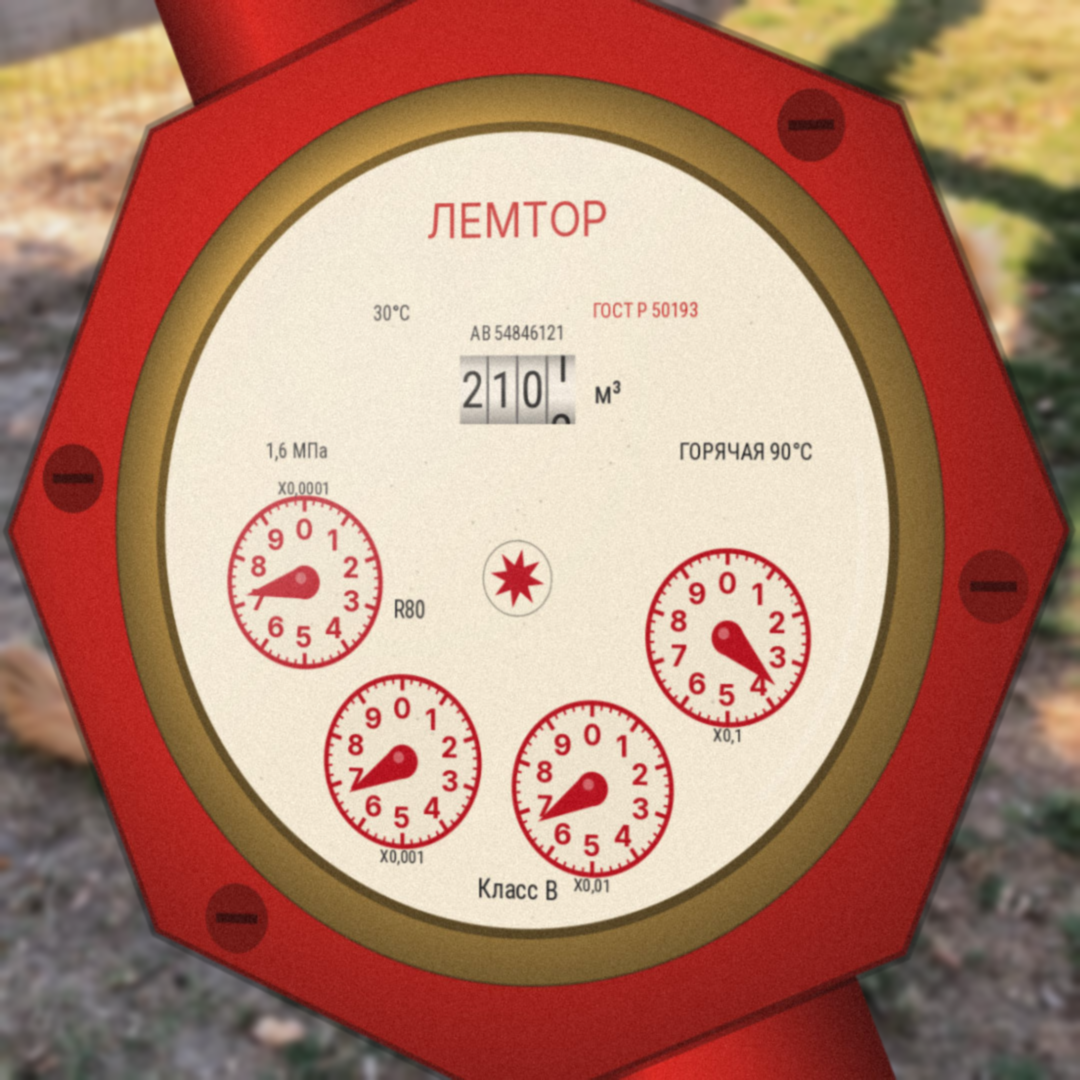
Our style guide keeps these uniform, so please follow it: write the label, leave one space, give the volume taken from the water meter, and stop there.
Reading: 2101.3667 m³
